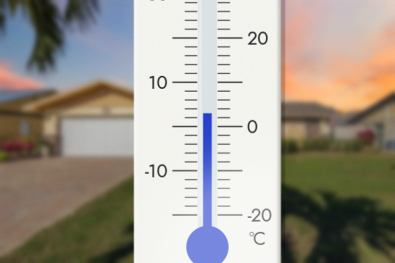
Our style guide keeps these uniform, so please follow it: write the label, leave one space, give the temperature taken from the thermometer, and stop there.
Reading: 3 °C
